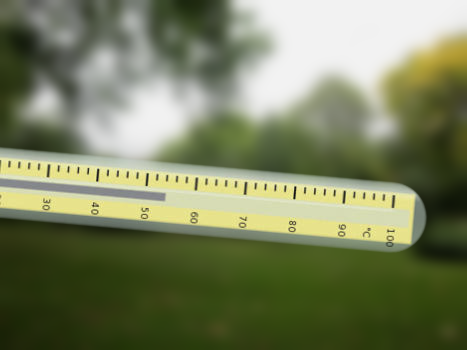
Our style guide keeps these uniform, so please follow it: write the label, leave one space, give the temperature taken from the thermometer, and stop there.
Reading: 54 °C
